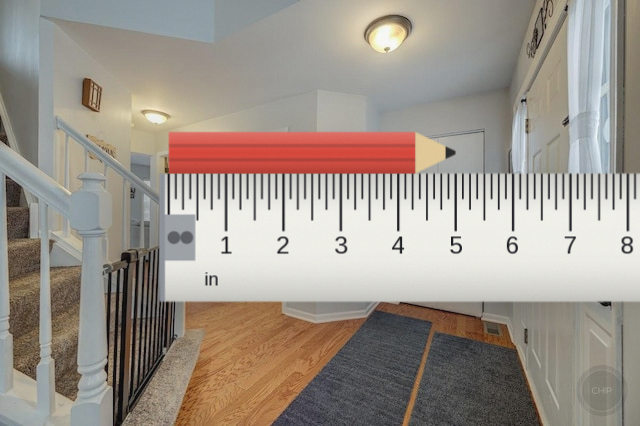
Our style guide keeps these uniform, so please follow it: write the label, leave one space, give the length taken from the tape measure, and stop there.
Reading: 5 in
